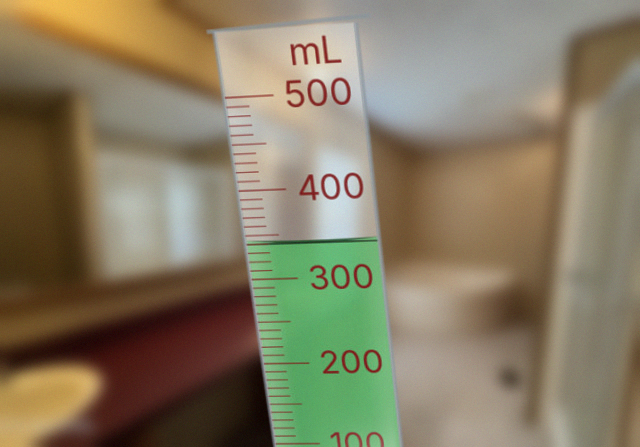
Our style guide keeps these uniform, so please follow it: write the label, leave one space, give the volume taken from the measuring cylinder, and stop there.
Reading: 340 mL
